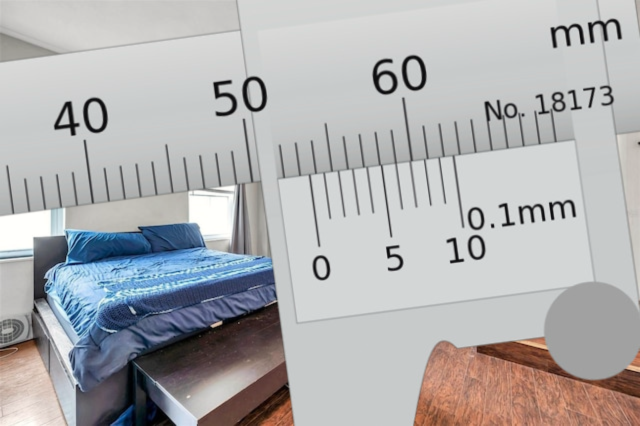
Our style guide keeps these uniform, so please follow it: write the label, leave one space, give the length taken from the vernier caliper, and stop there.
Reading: 53.6 mm
